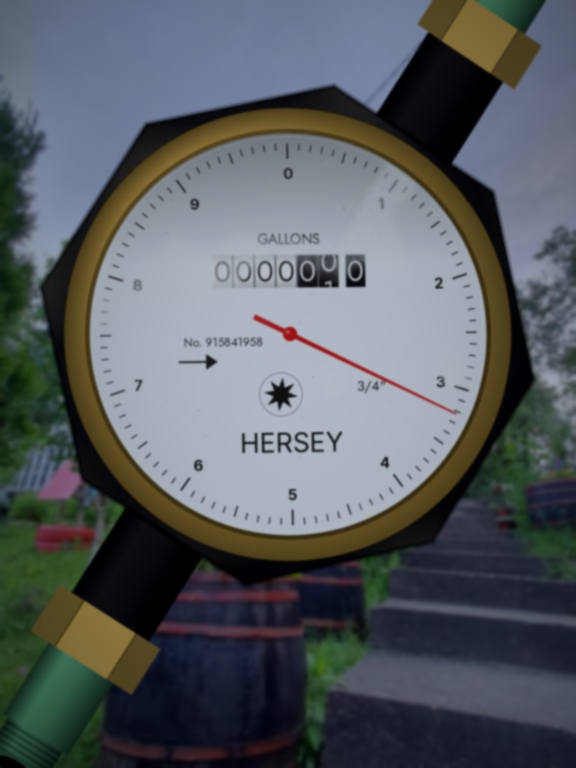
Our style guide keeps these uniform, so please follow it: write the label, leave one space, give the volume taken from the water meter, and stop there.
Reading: 3.2 gal
